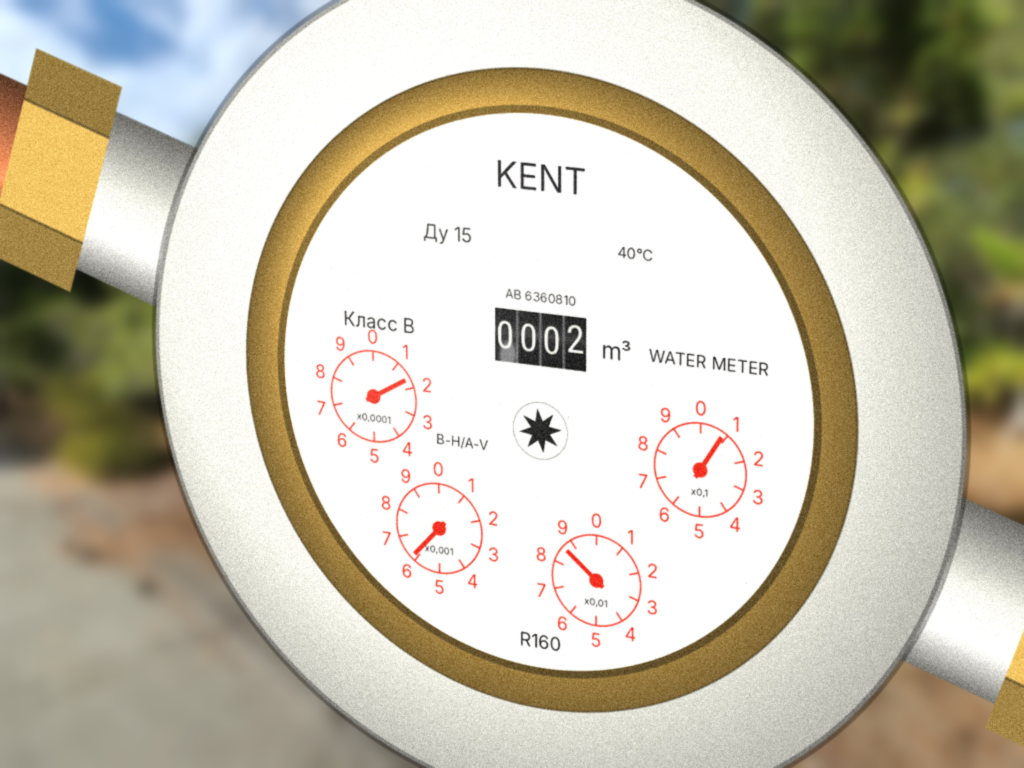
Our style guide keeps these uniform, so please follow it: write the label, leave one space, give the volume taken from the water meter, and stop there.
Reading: 2.0861 m³
